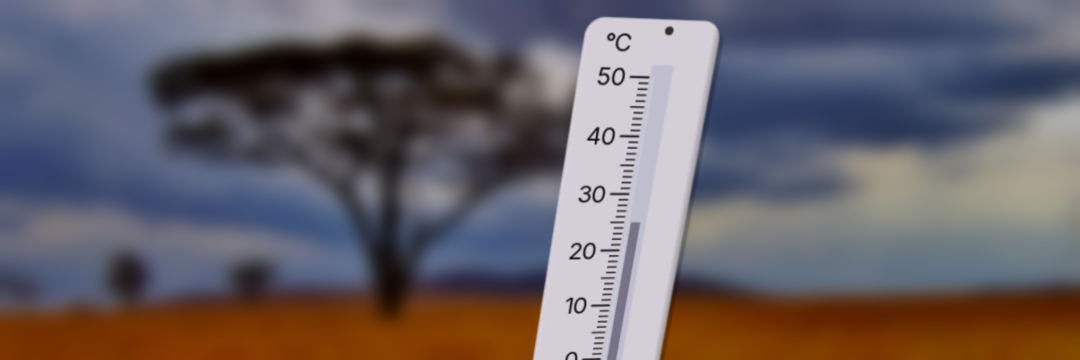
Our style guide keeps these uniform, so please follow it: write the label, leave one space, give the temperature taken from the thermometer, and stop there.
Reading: 25 °C
